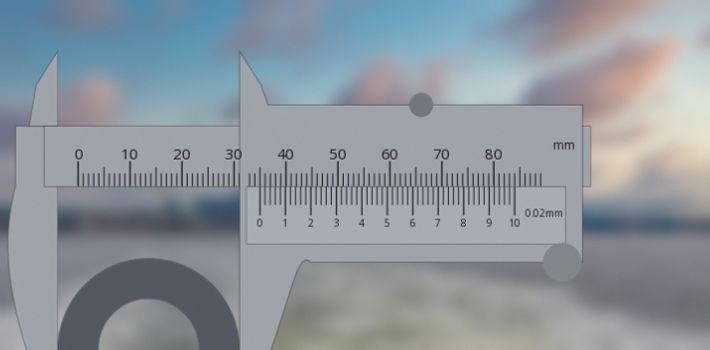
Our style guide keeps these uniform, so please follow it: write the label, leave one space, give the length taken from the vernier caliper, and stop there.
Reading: 35.0 mm
